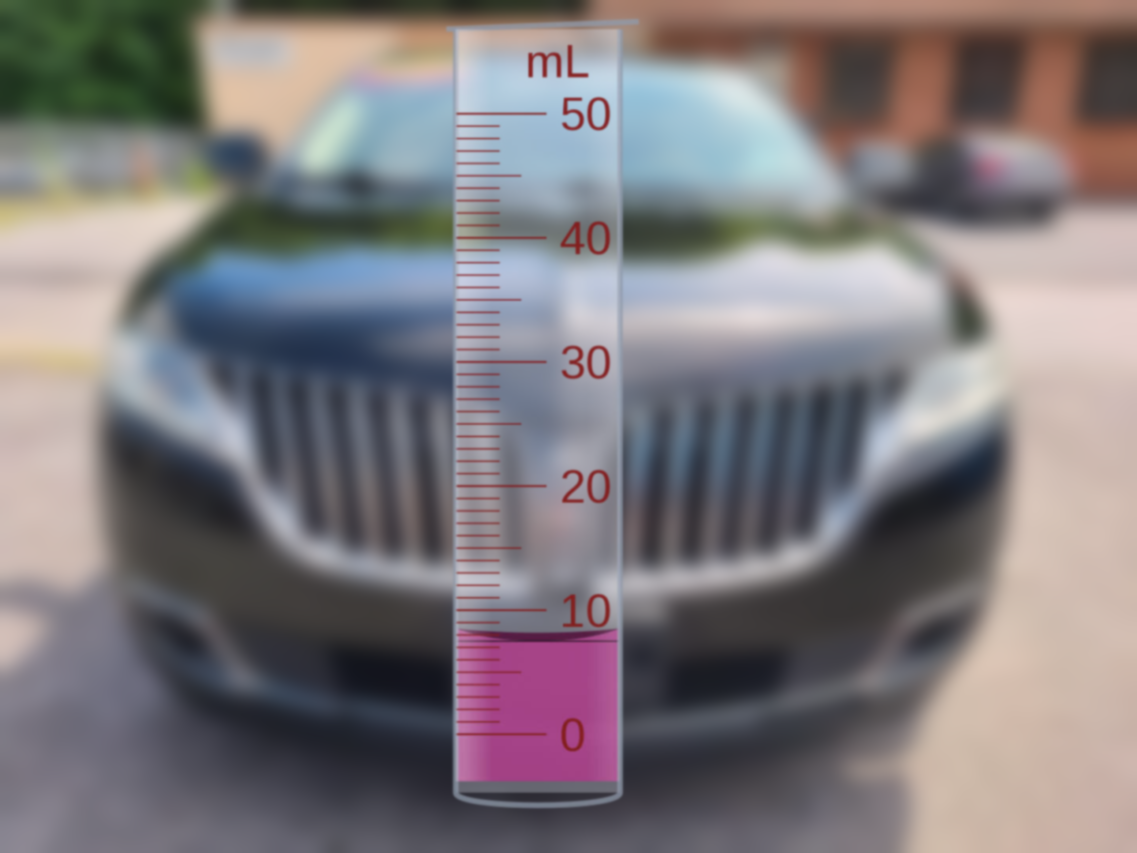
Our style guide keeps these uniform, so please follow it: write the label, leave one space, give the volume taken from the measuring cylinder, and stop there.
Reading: 7.5 mL
